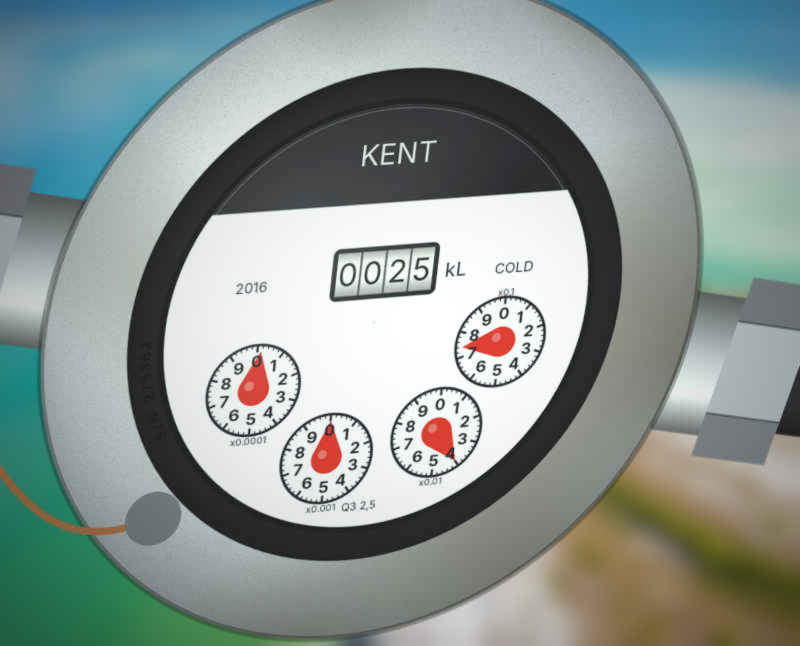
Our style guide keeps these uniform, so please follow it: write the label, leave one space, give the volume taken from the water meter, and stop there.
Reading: 25.7400 kL
